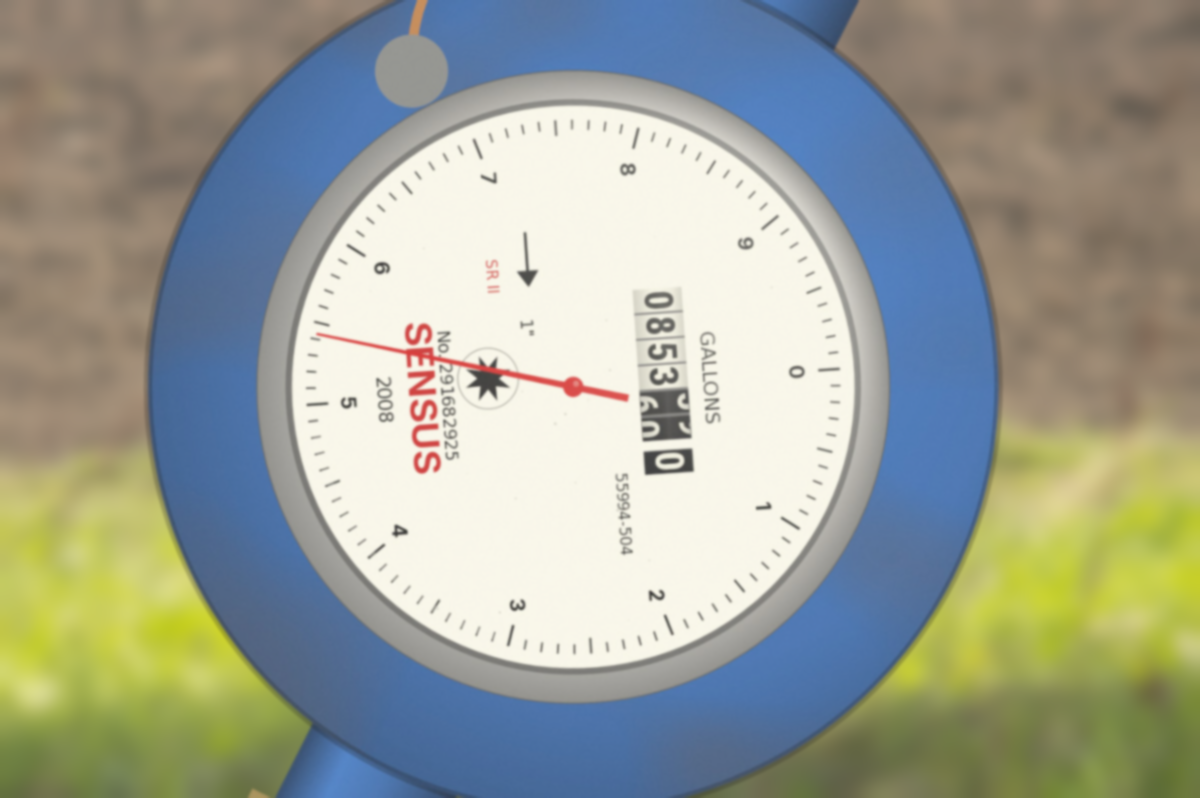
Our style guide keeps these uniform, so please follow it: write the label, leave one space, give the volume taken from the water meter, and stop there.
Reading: 853595.4 gal
